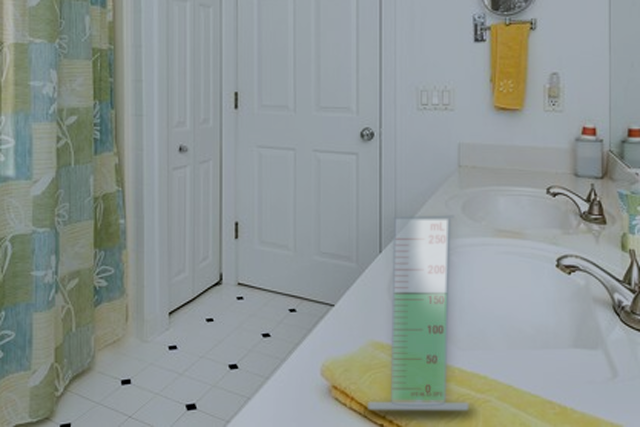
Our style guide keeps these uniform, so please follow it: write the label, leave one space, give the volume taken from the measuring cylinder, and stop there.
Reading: 160 mL
